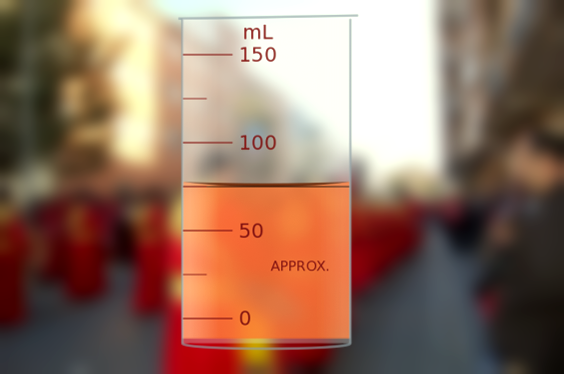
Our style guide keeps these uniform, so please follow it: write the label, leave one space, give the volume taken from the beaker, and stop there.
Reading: 75 mL
